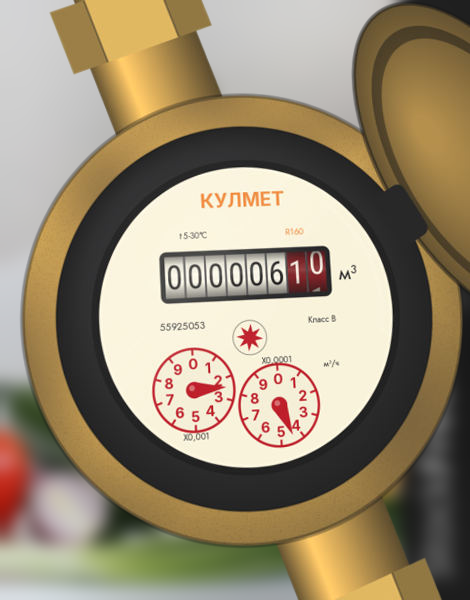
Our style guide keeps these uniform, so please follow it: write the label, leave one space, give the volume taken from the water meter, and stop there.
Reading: 6.1024 m³
